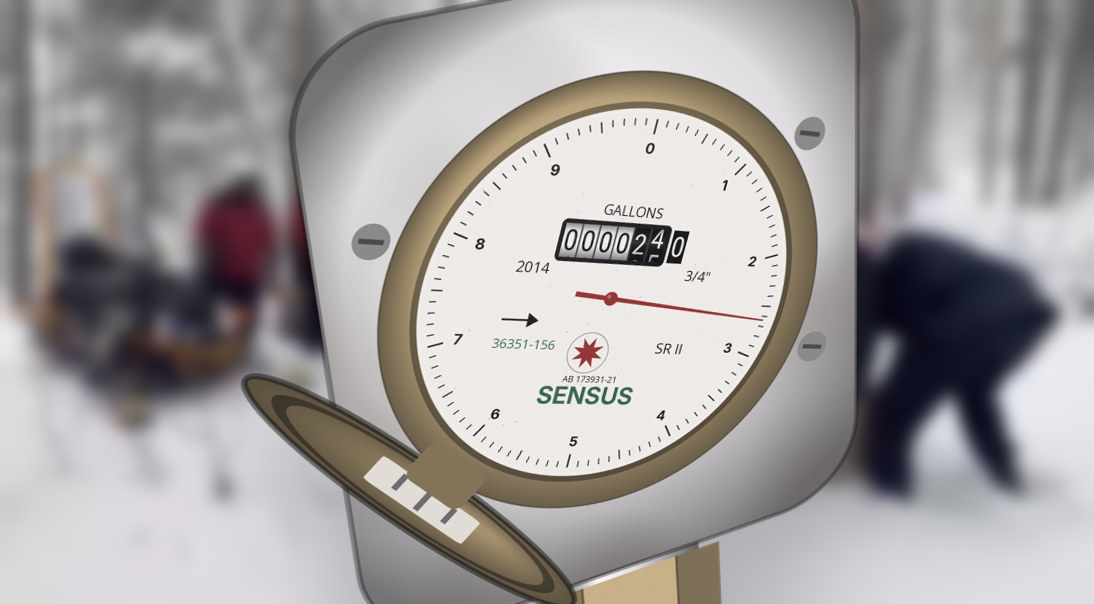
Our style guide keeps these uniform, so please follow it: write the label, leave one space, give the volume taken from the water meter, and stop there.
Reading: 242.6 gal
